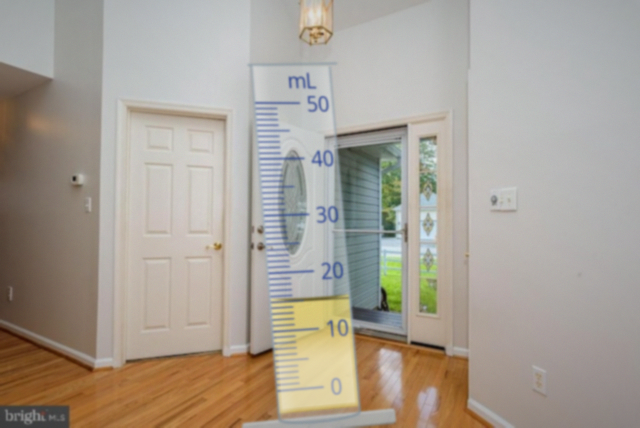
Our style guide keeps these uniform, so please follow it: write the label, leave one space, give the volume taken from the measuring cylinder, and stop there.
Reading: 15 mL
